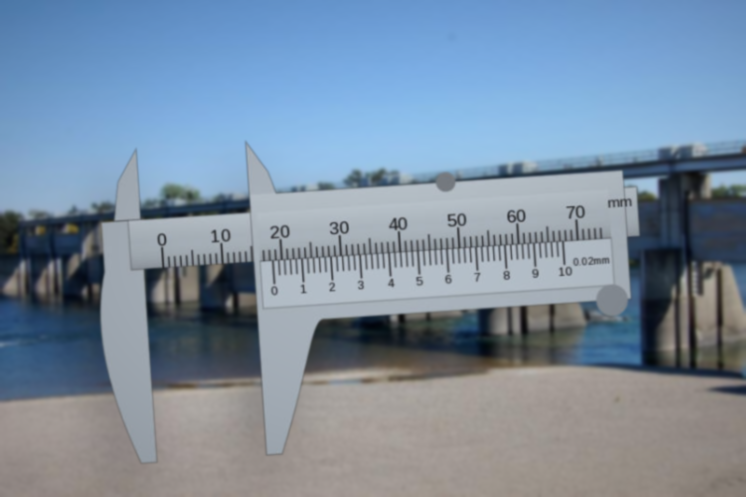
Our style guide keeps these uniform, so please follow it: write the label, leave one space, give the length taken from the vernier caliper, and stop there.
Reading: 18.5 mm
